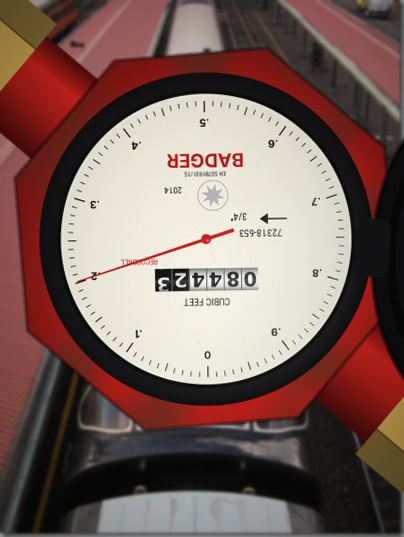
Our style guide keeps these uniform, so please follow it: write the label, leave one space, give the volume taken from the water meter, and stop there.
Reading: 84423.20 ft³
